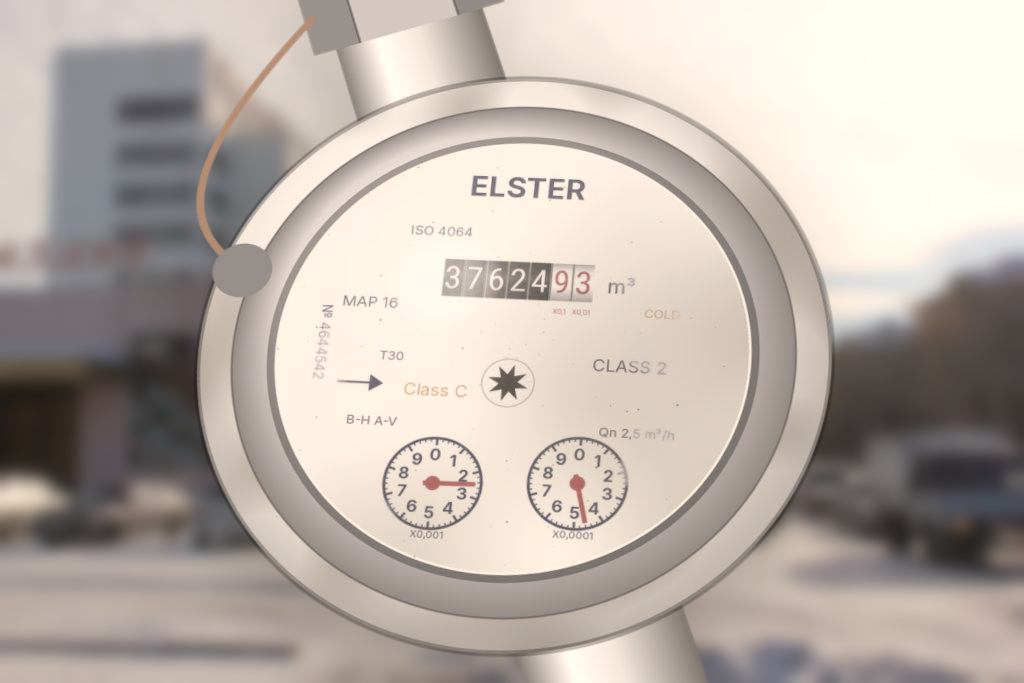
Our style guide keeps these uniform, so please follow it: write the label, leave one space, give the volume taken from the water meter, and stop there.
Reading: 37624.9324 m³
